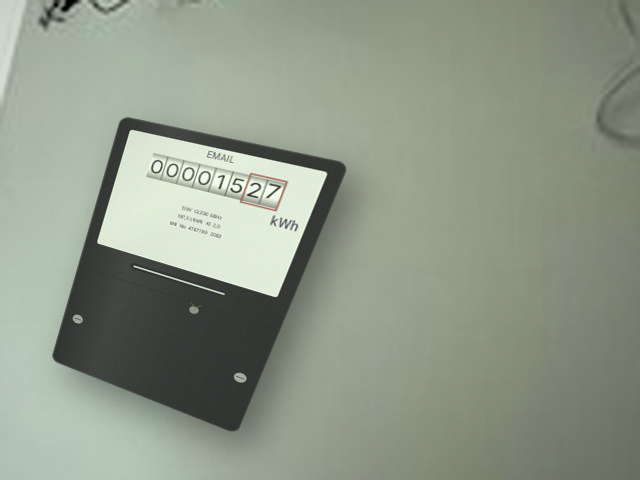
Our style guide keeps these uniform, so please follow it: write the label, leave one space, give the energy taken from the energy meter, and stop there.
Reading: 15.27 kWh
